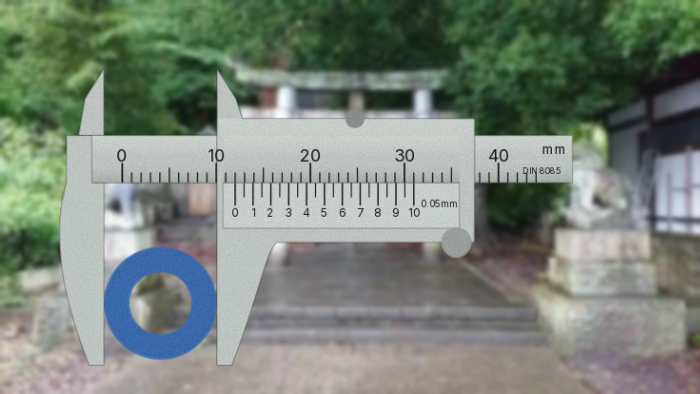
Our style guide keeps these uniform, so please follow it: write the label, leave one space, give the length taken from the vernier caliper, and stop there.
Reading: 12.0 mm
